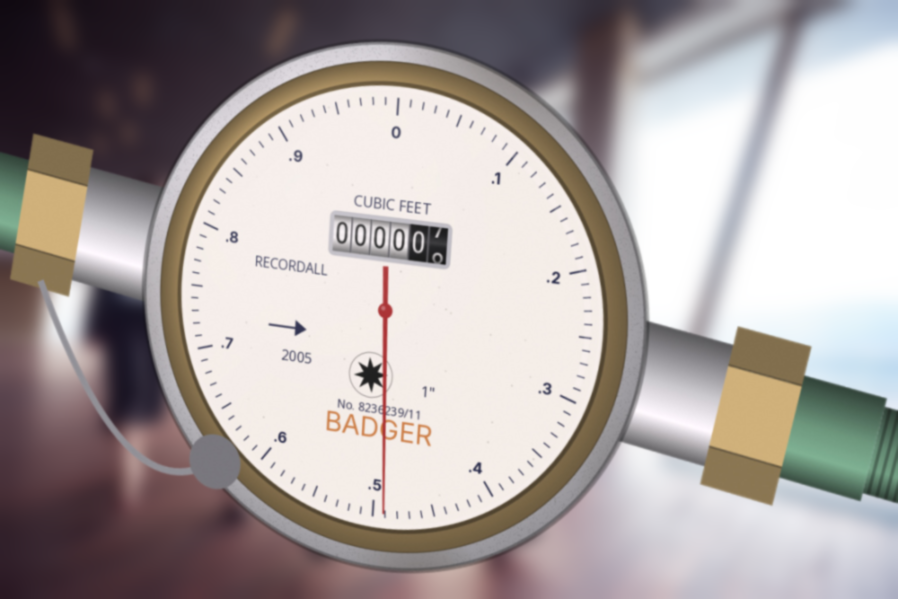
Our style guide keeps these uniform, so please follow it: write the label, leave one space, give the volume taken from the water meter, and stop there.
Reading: 7.49 ft³
